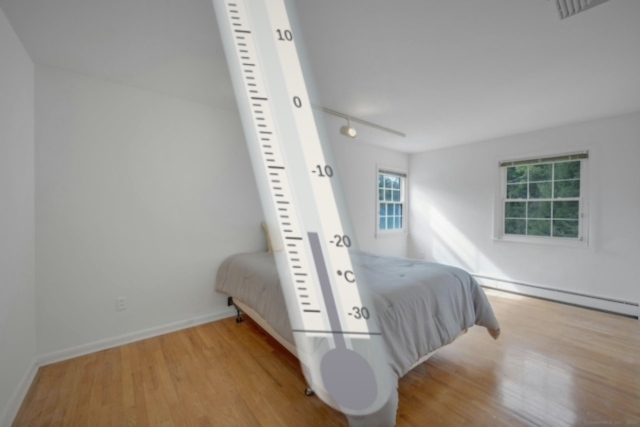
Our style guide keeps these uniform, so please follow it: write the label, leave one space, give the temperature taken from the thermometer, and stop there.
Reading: -19 °C
